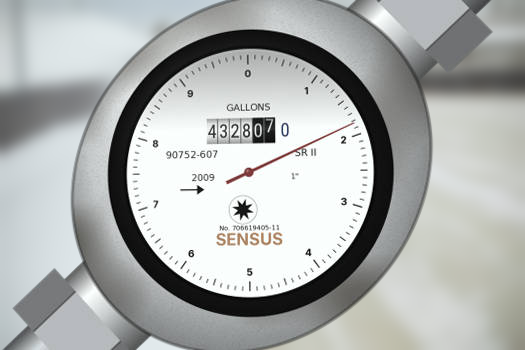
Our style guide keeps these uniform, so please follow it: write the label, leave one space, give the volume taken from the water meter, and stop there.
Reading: 4328071.8 gal
